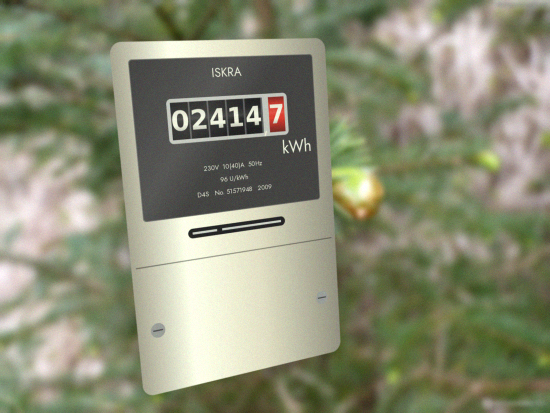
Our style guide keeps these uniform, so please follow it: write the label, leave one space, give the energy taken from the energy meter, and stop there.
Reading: 2414.7 kWh
